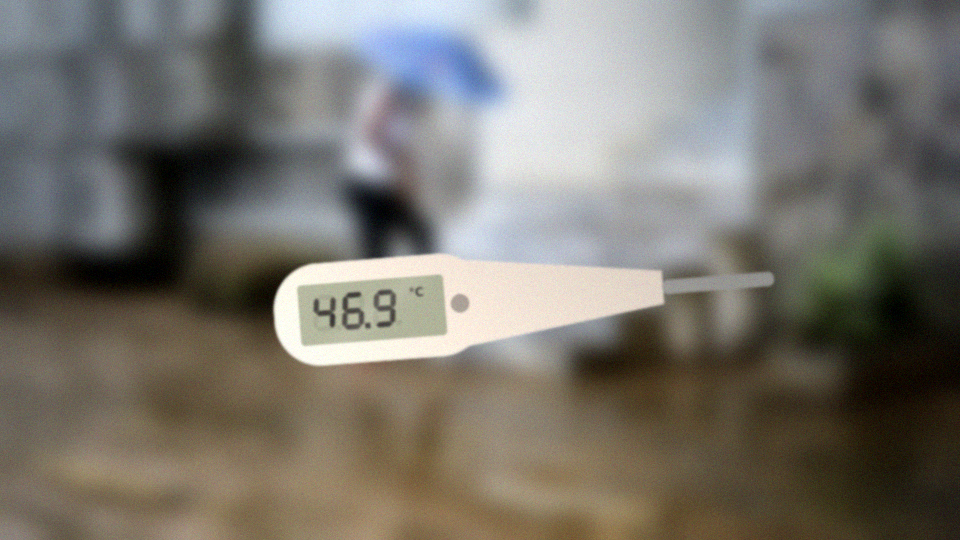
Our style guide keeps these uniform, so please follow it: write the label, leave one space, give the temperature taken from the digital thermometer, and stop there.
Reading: 46.9 °C
